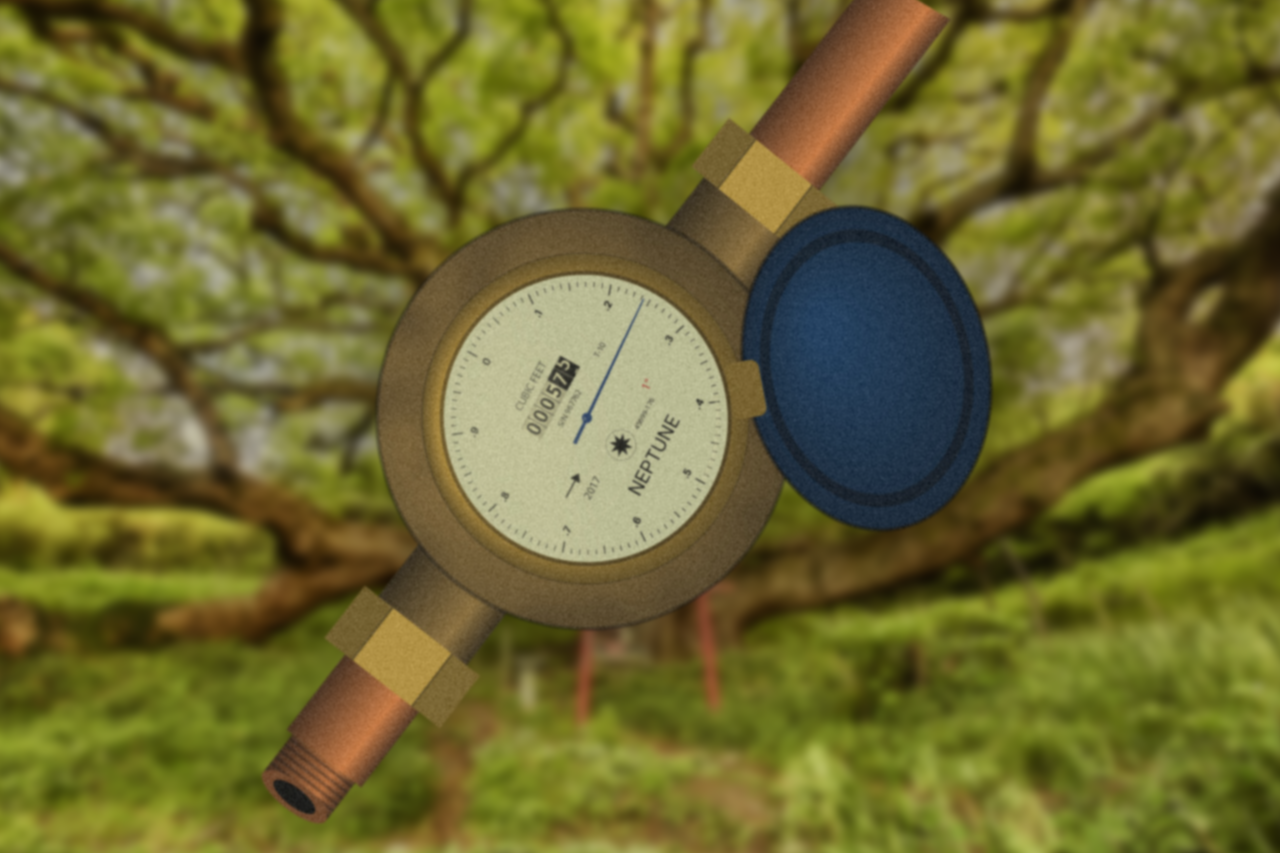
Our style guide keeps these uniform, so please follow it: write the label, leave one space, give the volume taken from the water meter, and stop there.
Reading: 575.24 ft³
